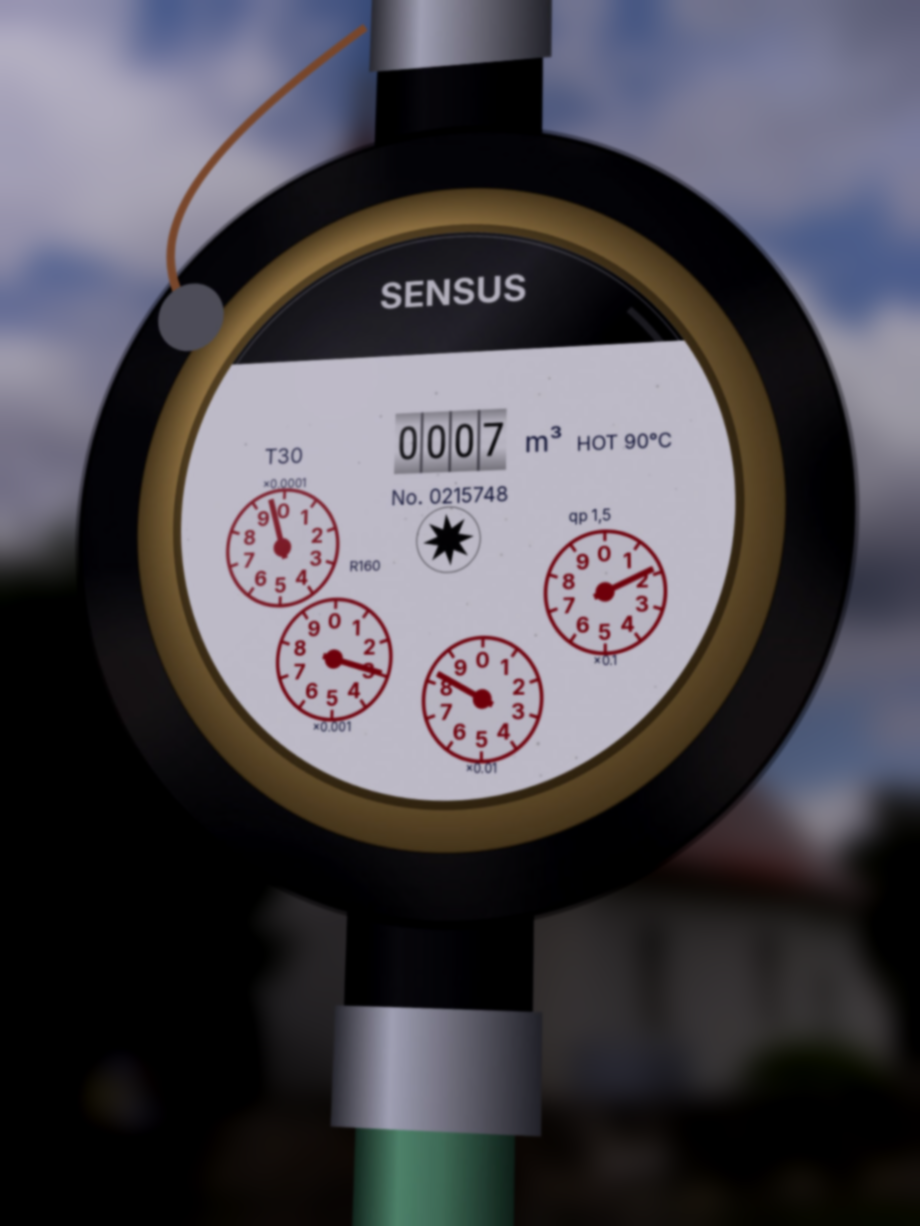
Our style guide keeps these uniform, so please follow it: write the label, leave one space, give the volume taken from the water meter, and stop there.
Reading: 7.1829 m³
